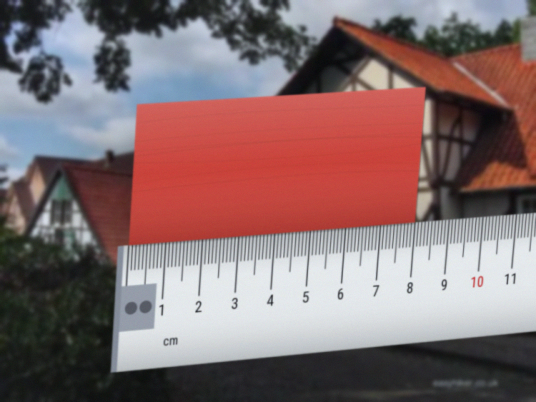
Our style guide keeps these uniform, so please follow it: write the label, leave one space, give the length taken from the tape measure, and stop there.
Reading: 8 cm
